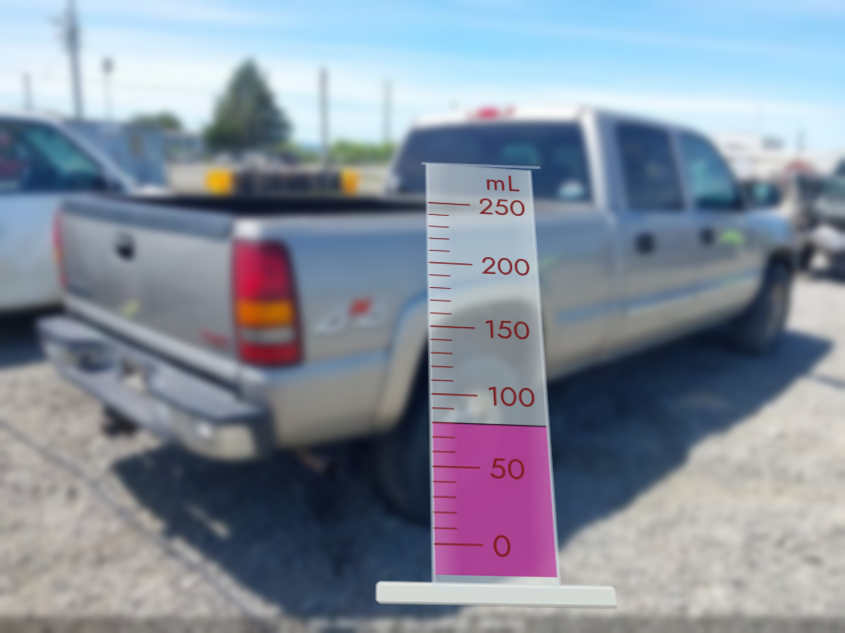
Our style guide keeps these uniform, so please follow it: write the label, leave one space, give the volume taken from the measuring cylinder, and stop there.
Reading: 80 mL
